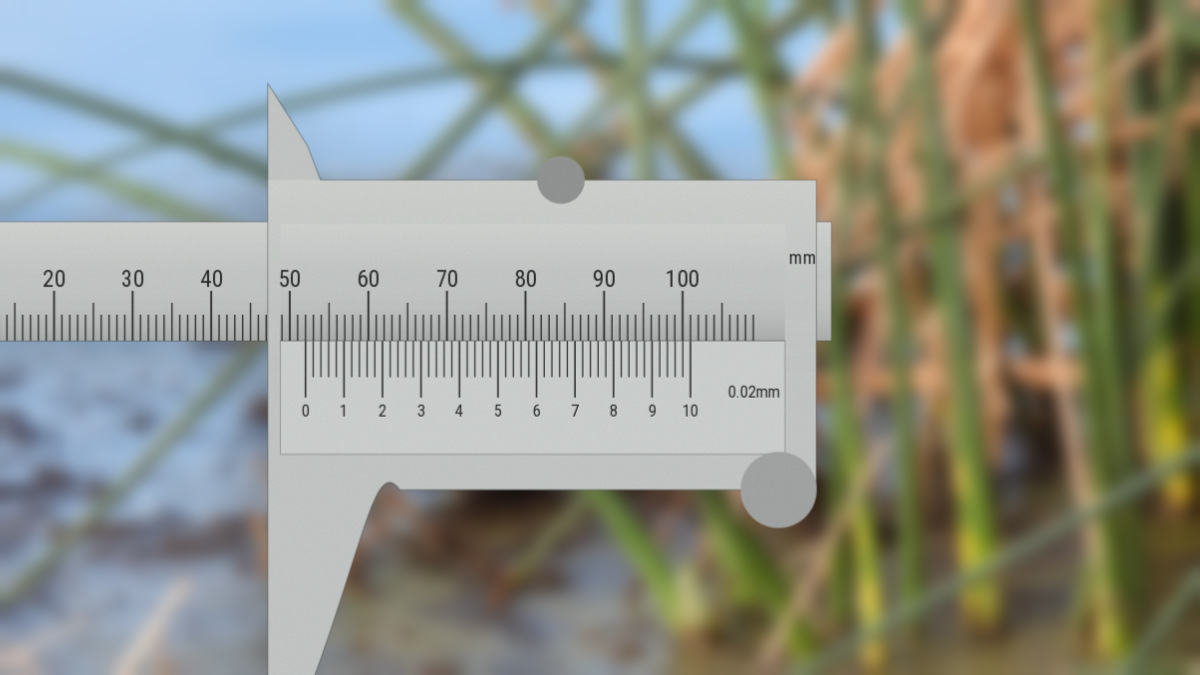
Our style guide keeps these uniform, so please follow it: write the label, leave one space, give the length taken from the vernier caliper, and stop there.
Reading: 52.0 mm
